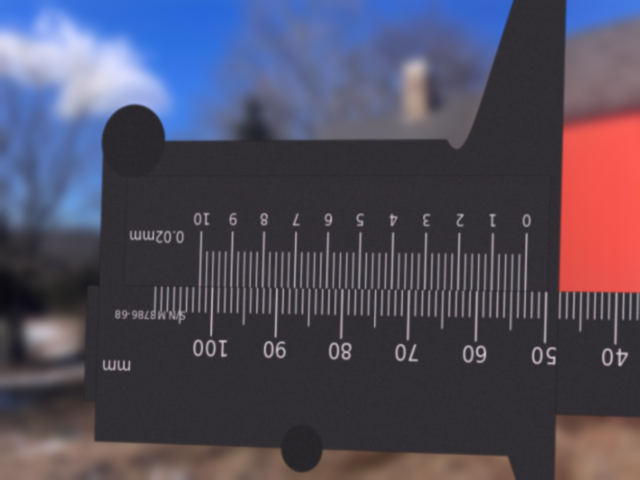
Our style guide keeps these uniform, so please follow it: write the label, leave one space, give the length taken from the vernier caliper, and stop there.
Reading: 53.0 mm
